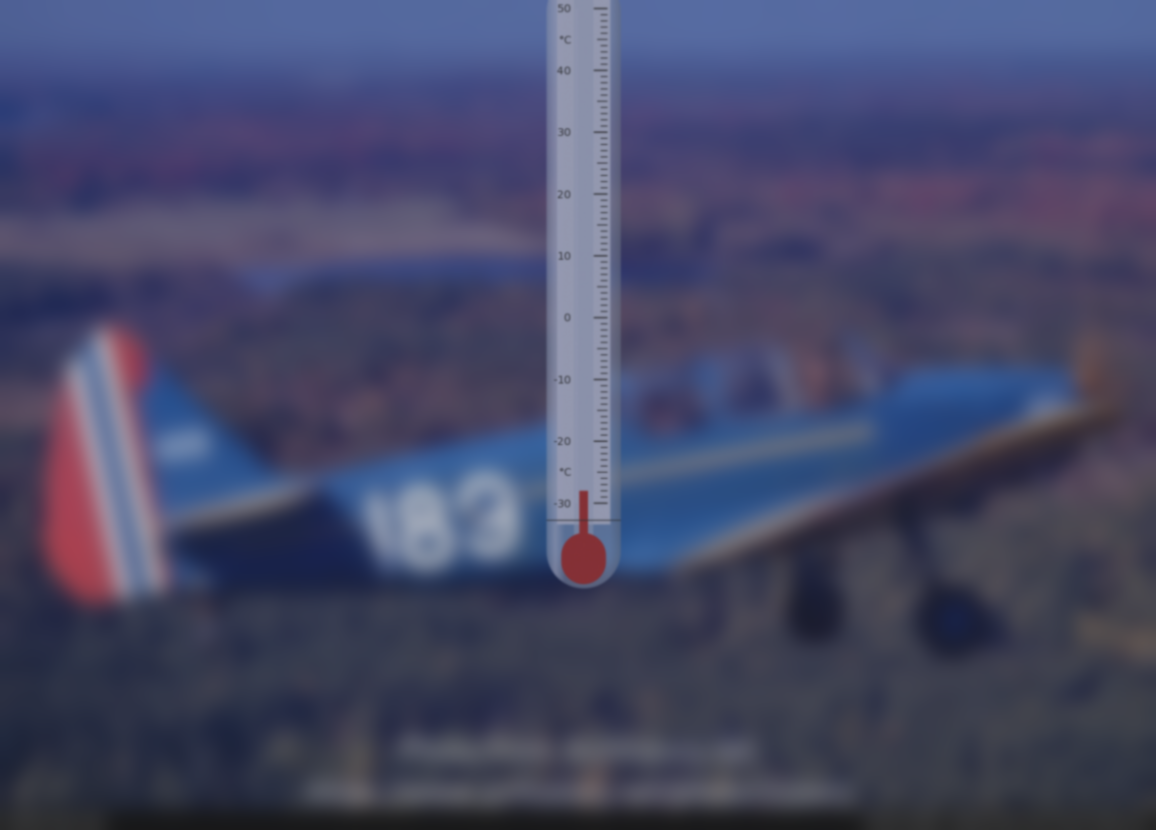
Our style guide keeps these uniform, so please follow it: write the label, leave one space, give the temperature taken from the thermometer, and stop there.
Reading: -28 °C
